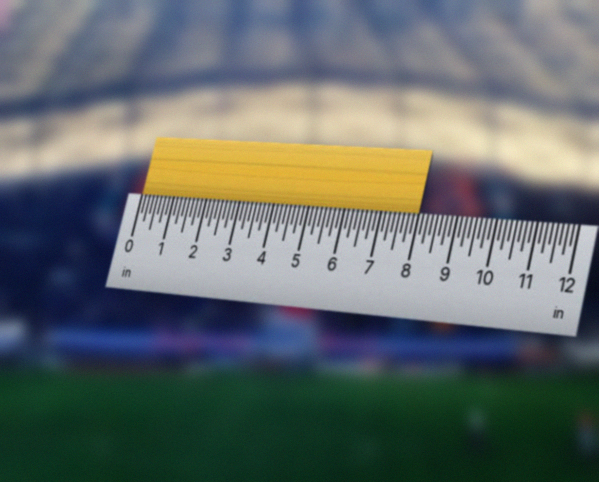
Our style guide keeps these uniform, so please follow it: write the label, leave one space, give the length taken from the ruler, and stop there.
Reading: 8 in
